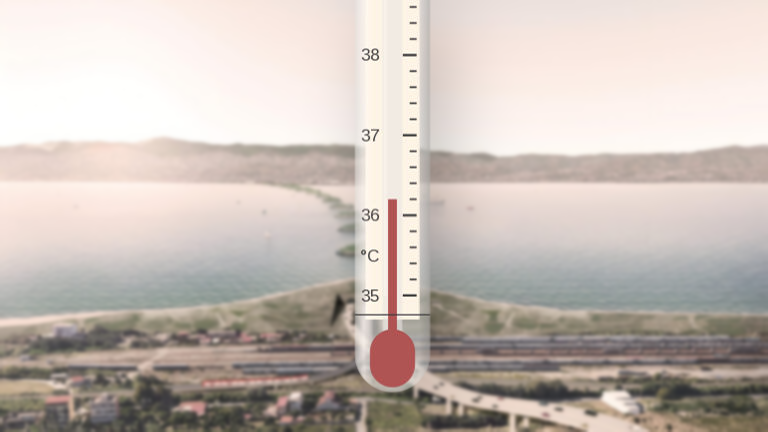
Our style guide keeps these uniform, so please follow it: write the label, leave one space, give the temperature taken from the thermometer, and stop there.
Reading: 36.2 °C
